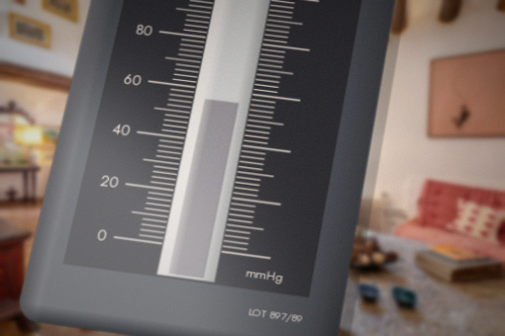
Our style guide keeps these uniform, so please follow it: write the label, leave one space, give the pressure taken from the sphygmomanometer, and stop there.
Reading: 56 mmHg
